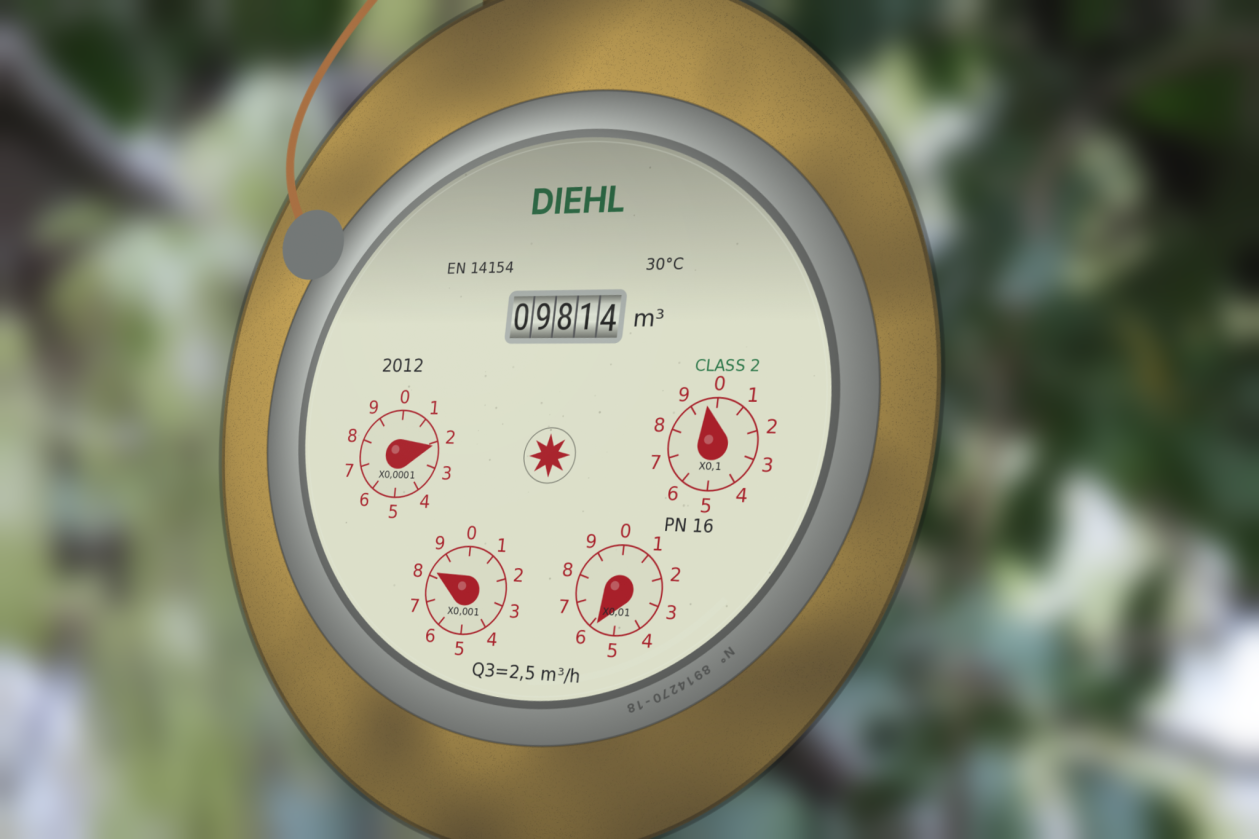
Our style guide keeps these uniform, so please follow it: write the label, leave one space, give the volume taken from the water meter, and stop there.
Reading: 9813.9582 m³
